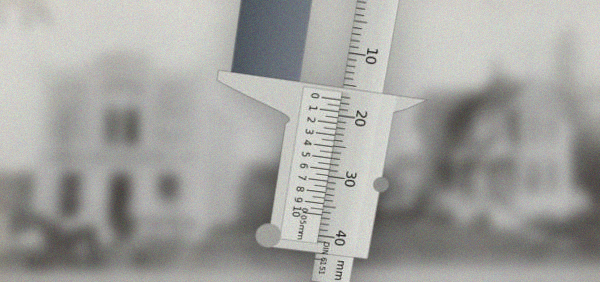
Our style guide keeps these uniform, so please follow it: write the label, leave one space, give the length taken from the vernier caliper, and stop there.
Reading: 17.5 mm
